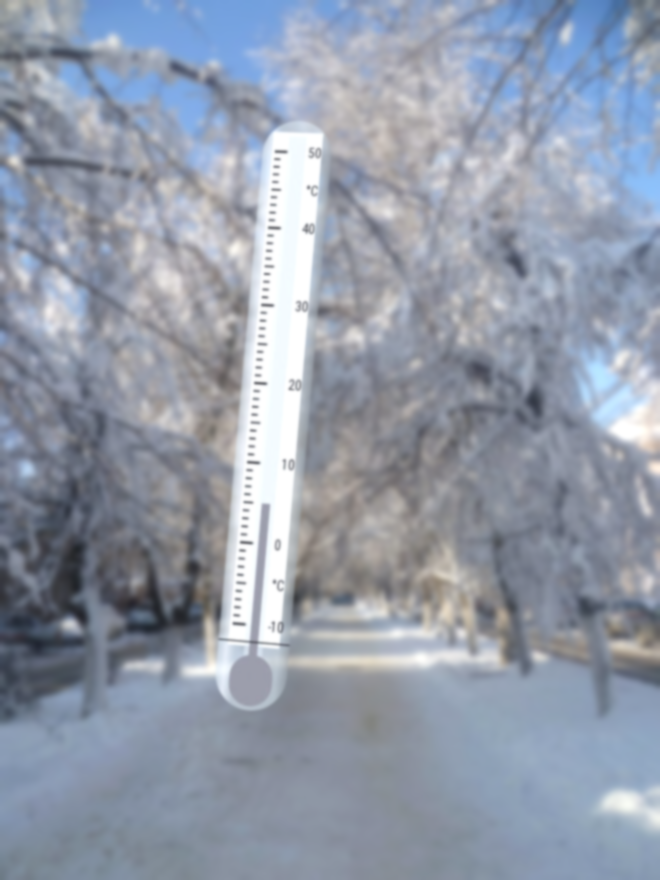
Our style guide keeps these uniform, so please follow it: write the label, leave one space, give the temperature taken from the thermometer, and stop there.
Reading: 5 °C
